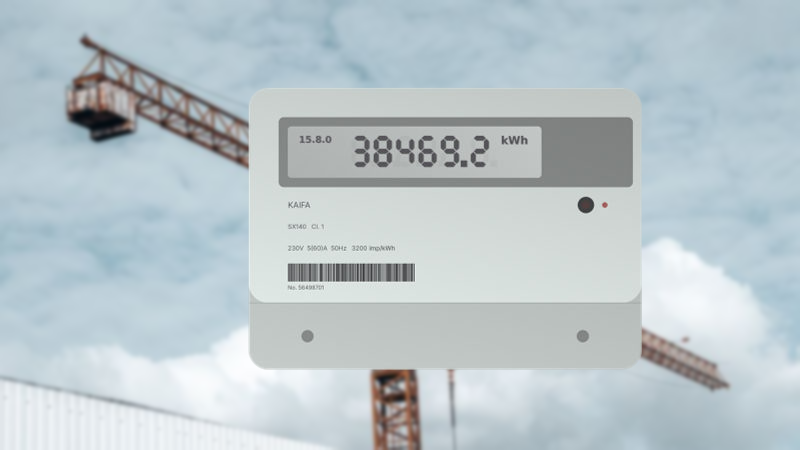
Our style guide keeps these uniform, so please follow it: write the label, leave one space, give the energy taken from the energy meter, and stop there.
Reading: 38469.2 kWh
